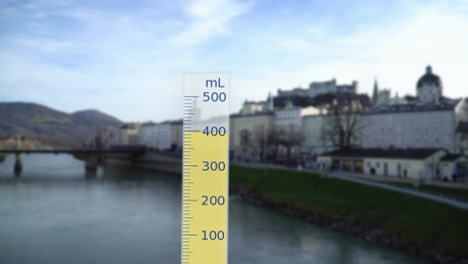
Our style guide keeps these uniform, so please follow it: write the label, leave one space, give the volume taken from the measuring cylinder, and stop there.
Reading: 400 mL
